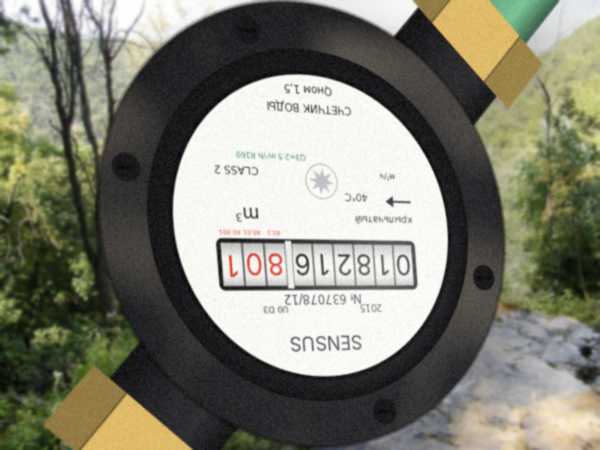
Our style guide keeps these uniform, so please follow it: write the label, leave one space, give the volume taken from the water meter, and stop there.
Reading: 18216.801 m³
